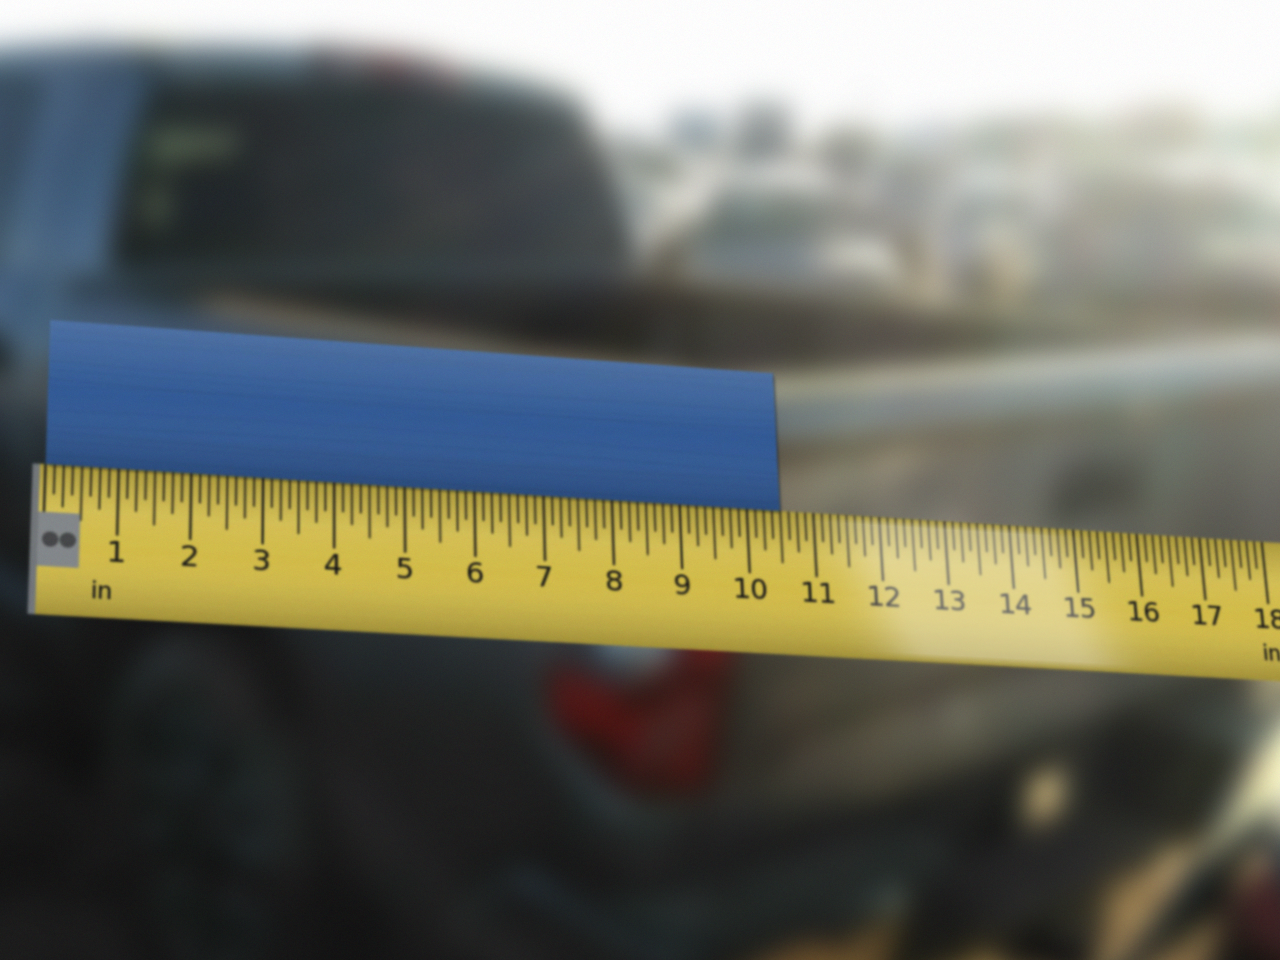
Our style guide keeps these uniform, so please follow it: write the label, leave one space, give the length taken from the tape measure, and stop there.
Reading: 10.5 in
